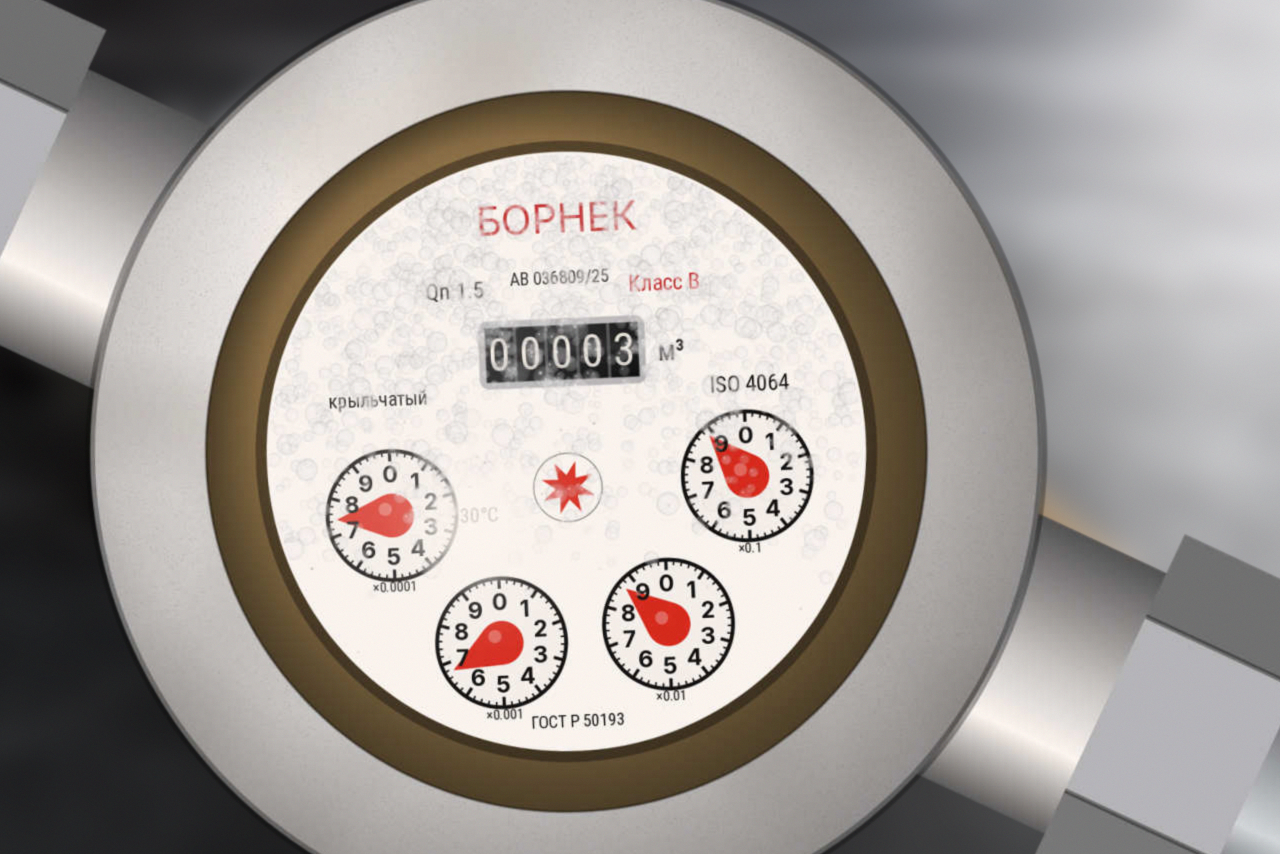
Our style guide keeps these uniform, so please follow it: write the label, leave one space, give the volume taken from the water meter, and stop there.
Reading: 3.8867 m³
